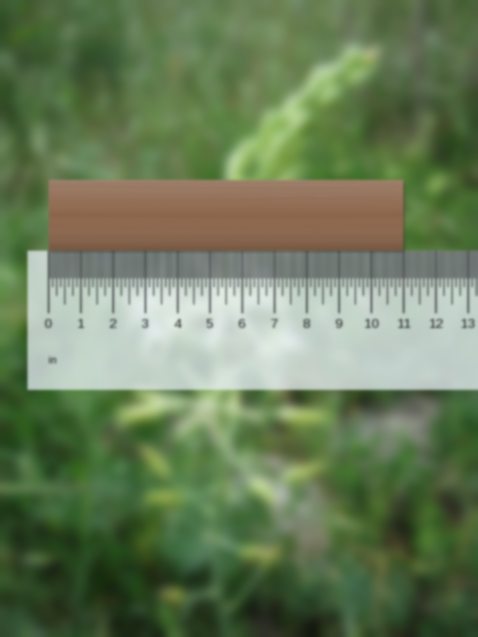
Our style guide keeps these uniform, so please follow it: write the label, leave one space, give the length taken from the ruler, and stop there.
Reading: 11 in
